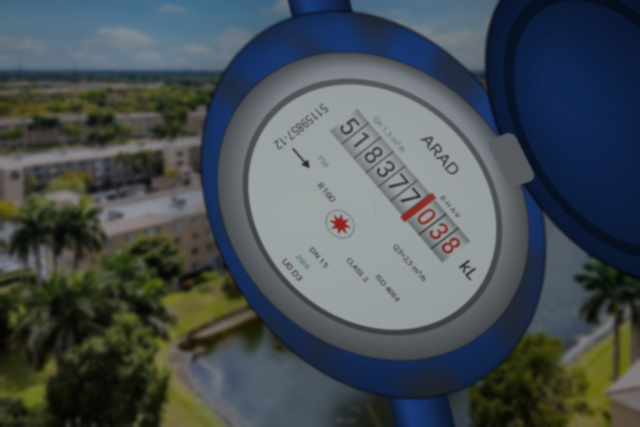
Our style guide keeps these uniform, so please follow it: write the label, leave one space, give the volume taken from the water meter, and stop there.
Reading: 518377.038 kL
